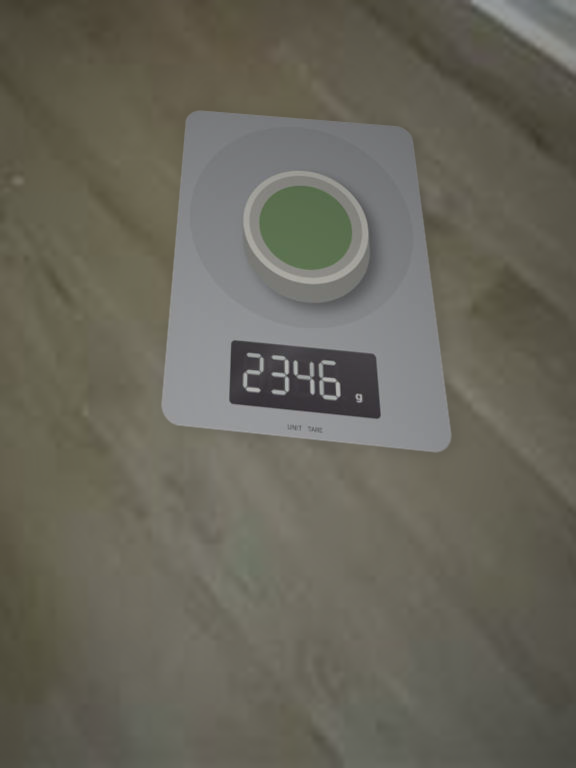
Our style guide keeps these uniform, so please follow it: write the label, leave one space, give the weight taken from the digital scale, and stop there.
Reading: 2346 g
